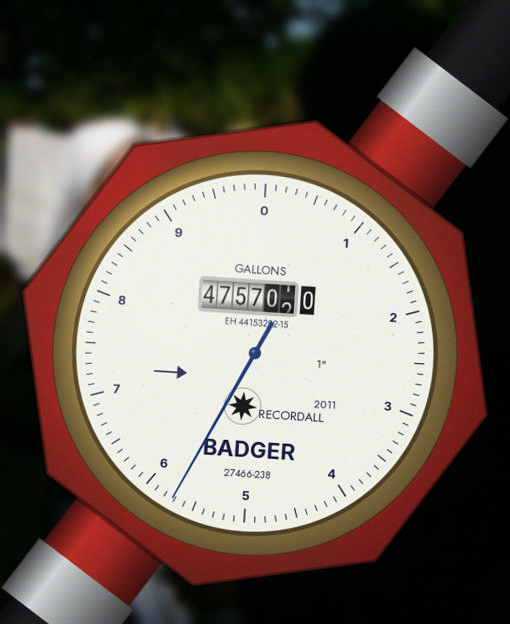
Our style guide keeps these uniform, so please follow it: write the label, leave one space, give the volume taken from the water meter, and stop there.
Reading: 4757015.7 gal
